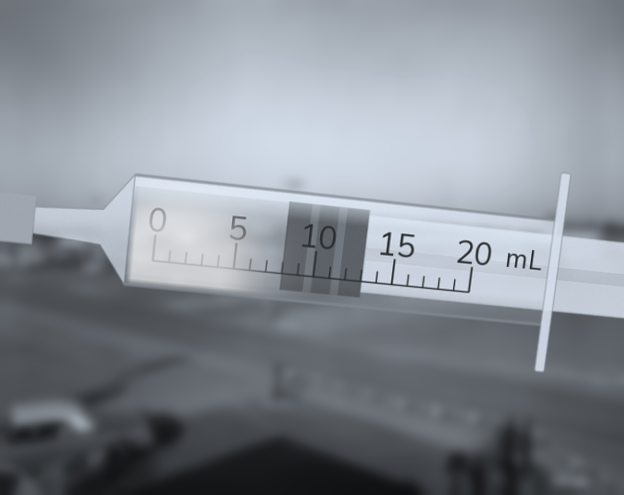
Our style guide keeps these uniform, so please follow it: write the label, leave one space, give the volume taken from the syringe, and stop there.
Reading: 8 mL
